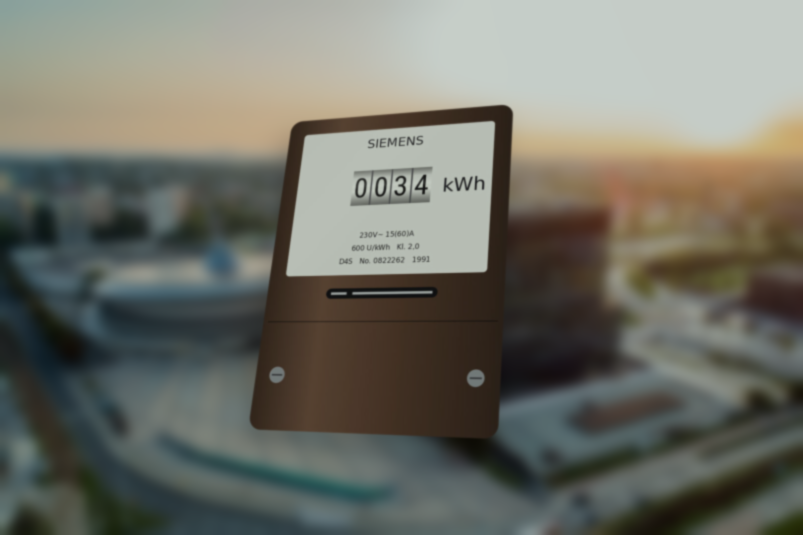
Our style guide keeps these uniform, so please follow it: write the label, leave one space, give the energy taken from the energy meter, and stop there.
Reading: 34 kWh
